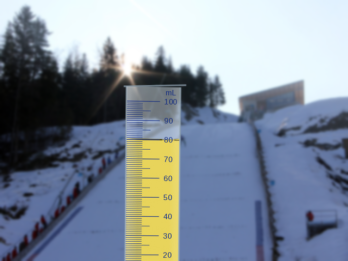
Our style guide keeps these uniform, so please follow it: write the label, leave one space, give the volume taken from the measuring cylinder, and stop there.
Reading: 80 mL
